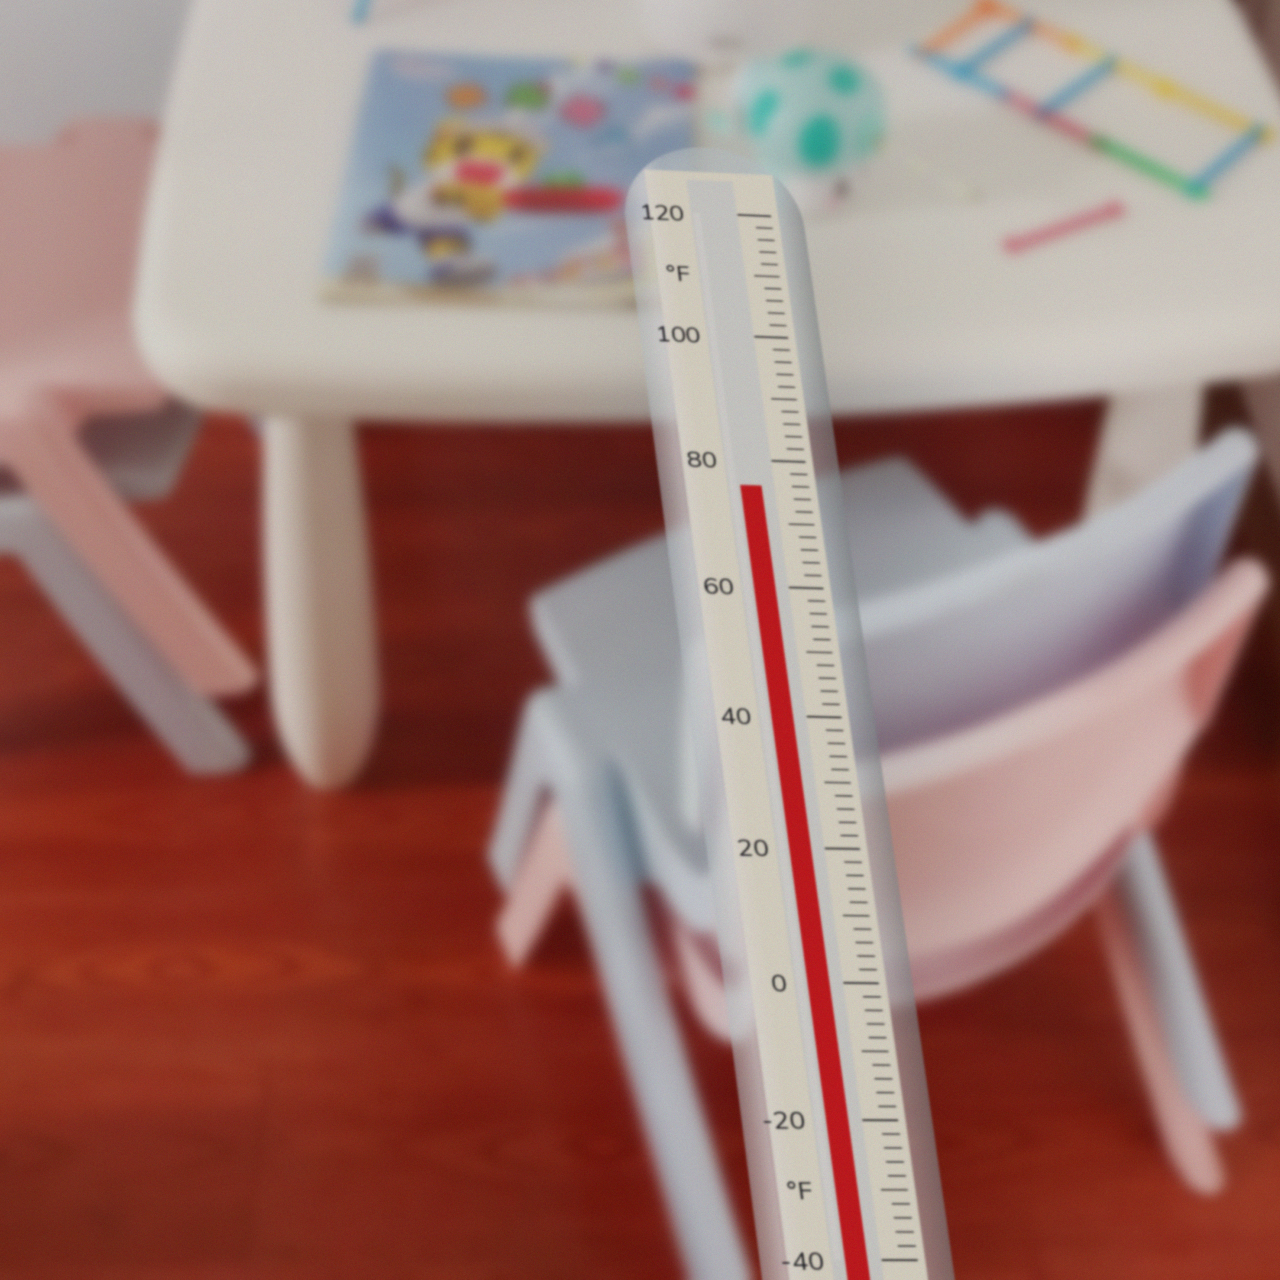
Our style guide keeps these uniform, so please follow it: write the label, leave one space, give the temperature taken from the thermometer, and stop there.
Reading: 76 °F
